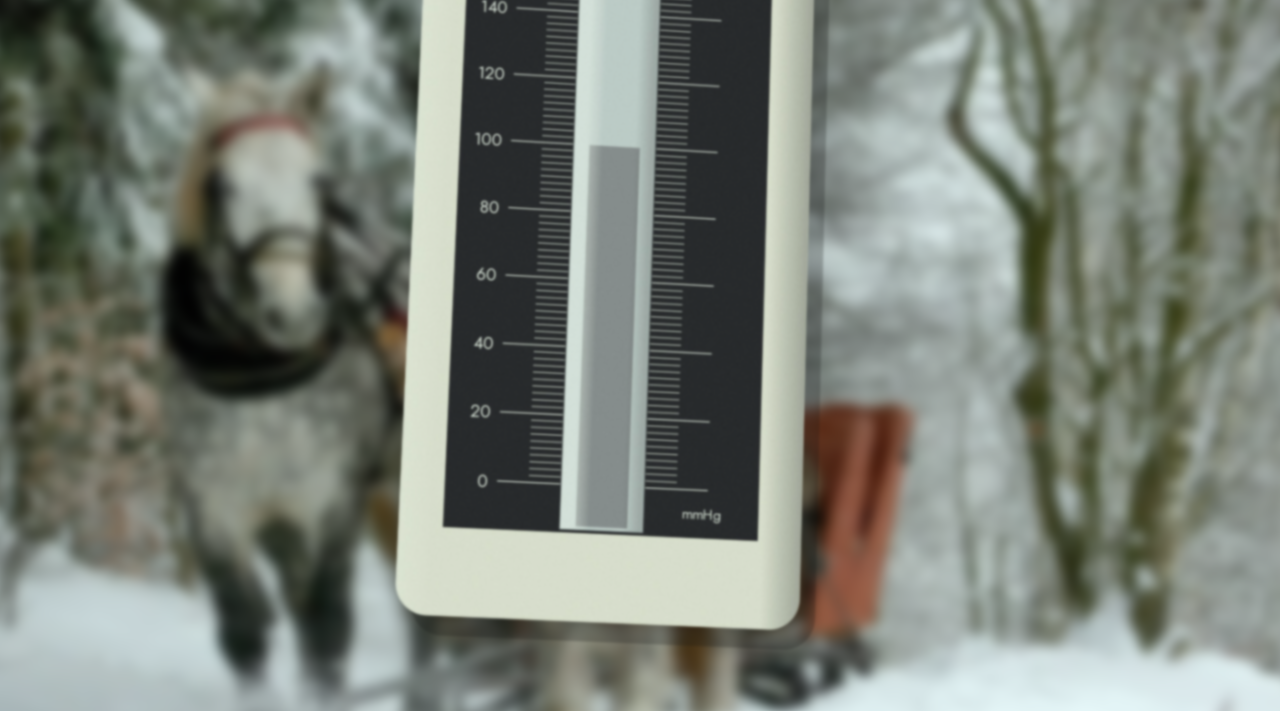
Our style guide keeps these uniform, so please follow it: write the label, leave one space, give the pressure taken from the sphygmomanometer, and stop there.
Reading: 100 mmHg
